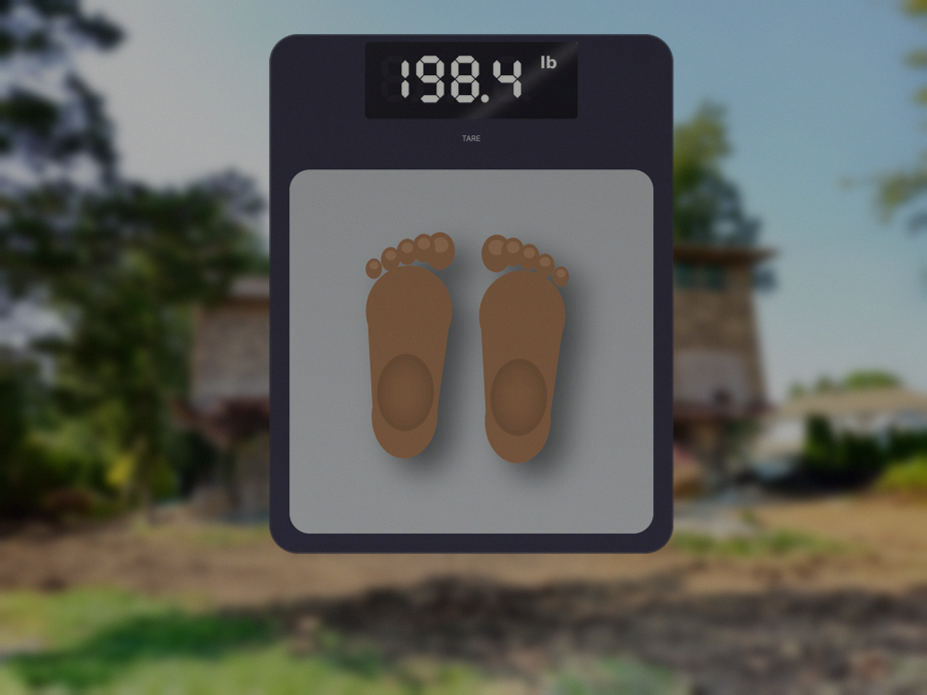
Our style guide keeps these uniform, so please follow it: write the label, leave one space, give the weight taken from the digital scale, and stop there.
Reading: 198.4 lb
